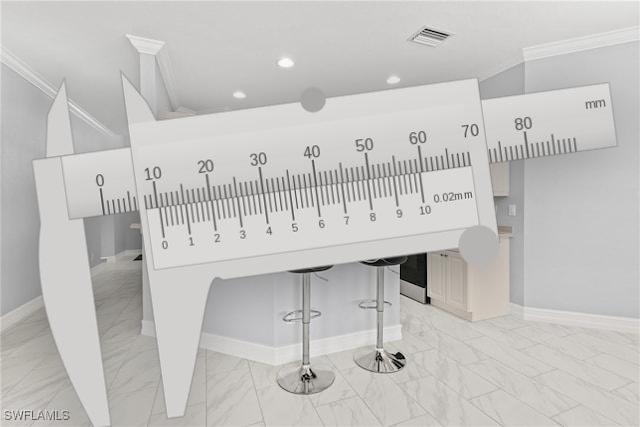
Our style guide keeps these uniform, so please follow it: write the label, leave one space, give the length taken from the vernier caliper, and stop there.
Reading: 10.5 mm
